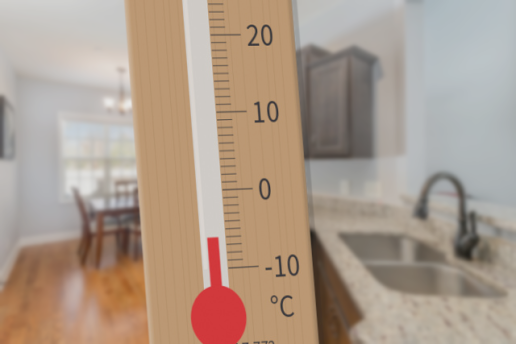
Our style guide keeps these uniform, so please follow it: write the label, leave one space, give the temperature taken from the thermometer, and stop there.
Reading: -6 °C
